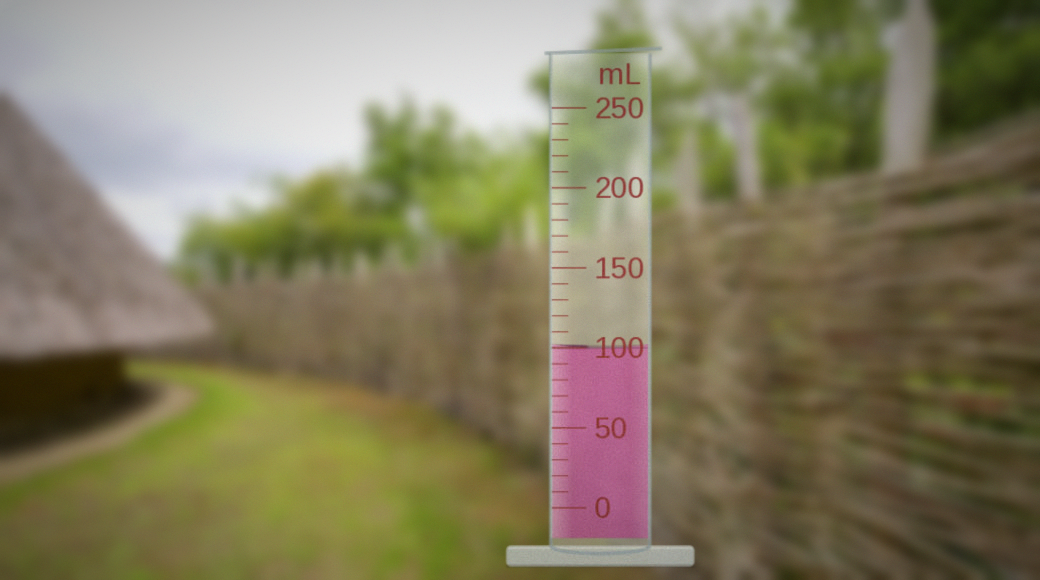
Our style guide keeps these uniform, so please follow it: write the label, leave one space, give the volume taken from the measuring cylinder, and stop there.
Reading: 100 mL
